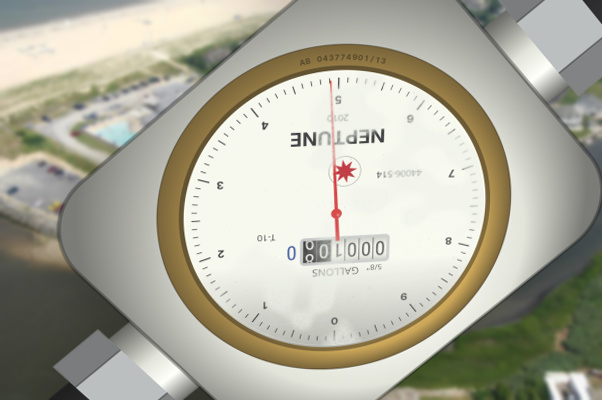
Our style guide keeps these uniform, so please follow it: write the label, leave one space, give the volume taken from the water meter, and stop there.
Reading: 1084.9 gal
